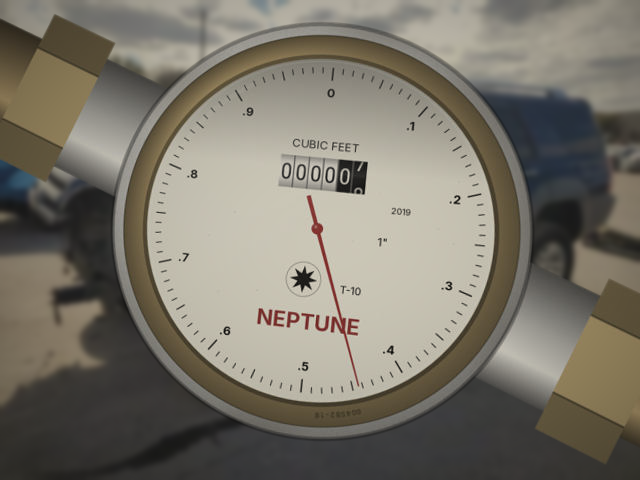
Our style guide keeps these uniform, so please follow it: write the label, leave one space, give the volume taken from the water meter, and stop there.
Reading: 7.44 ft³
